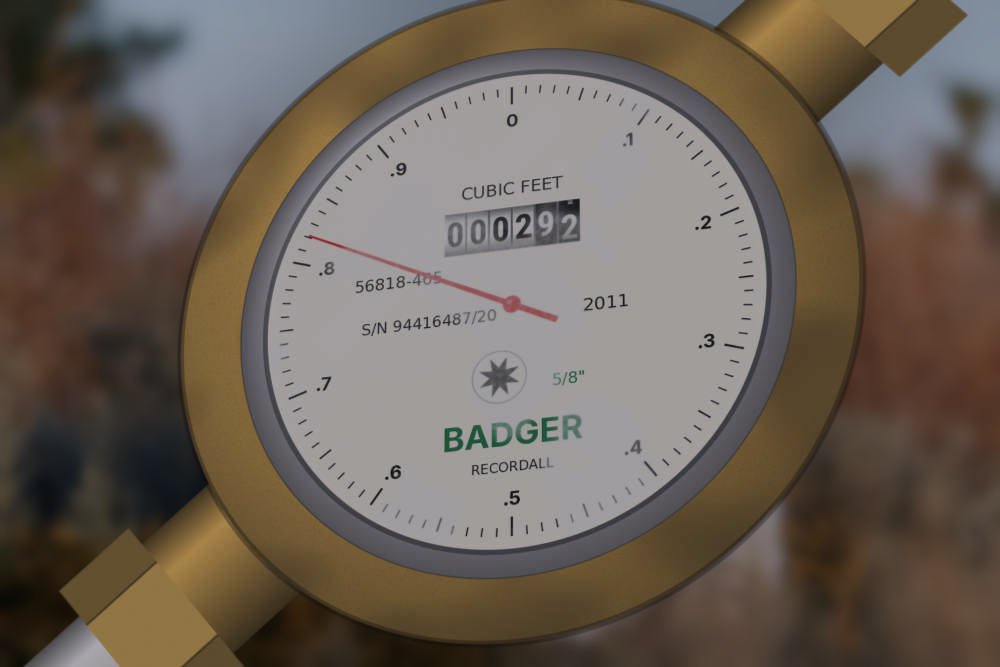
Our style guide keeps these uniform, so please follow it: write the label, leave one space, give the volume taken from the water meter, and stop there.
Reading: 291.82 ft³
